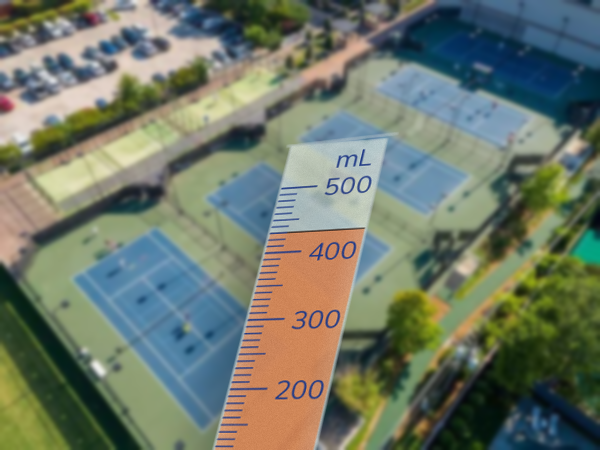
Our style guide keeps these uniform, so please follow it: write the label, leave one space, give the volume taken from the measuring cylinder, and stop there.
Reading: 430 mL
